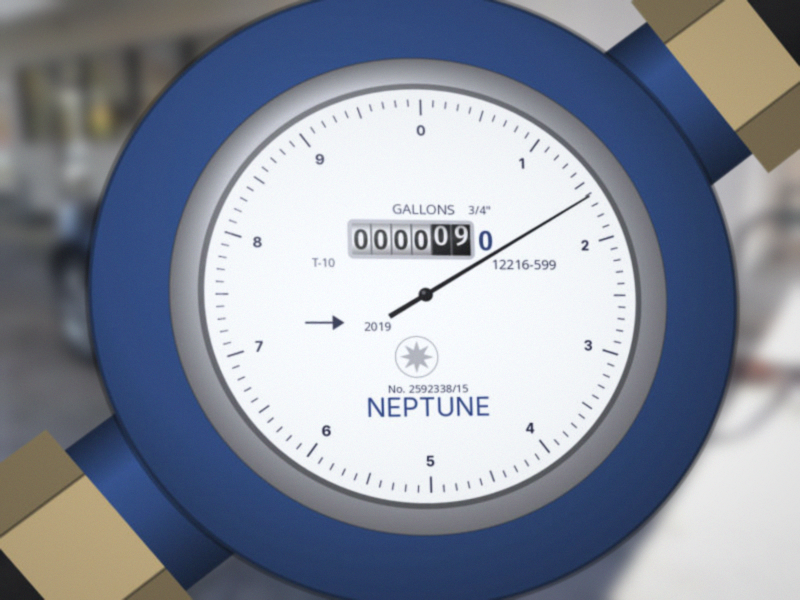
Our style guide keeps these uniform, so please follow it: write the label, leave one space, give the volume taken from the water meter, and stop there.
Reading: 91.6 gal
